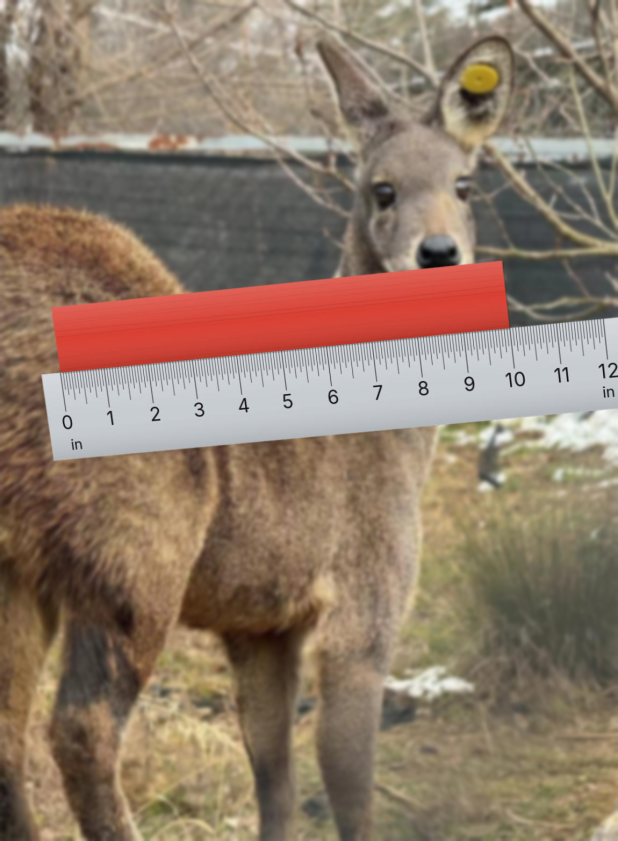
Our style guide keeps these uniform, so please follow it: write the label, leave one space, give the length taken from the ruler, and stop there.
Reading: 10 in
